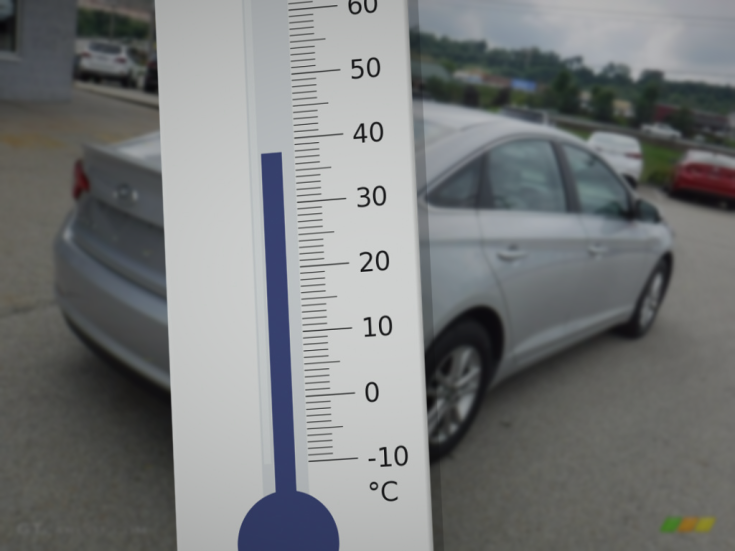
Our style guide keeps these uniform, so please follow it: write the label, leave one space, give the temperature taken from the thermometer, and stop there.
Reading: 38 °C
